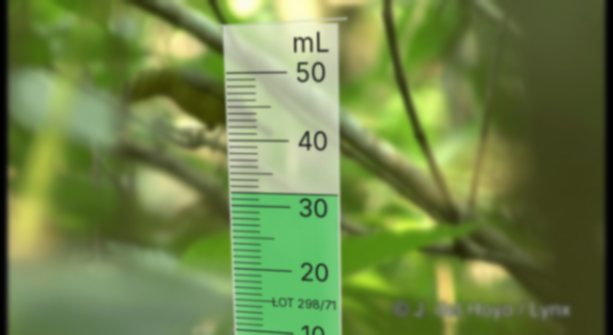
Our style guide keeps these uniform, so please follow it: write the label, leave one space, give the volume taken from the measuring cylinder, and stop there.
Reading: 32 mL
